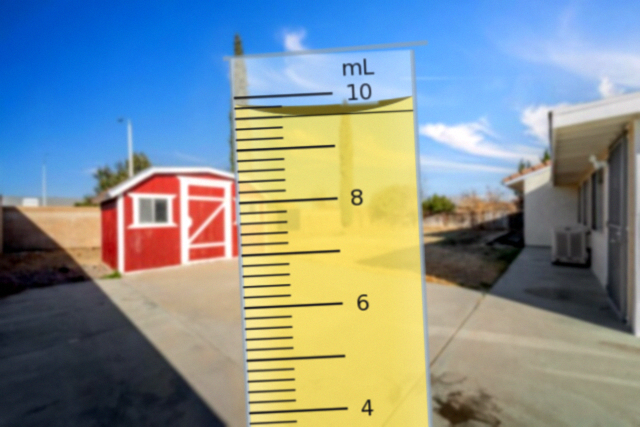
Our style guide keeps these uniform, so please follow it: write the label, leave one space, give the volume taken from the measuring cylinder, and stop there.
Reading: 9.6 mL
